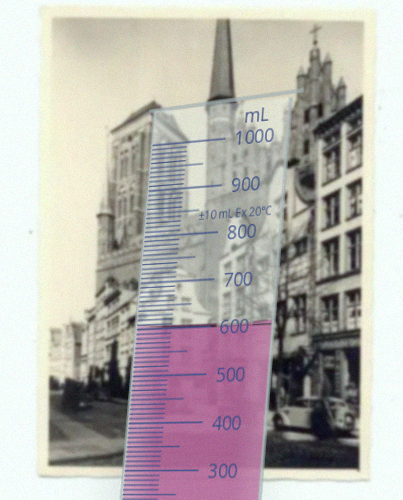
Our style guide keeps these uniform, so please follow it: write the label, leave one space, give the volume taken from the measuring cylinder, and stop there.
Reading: 600 mL
